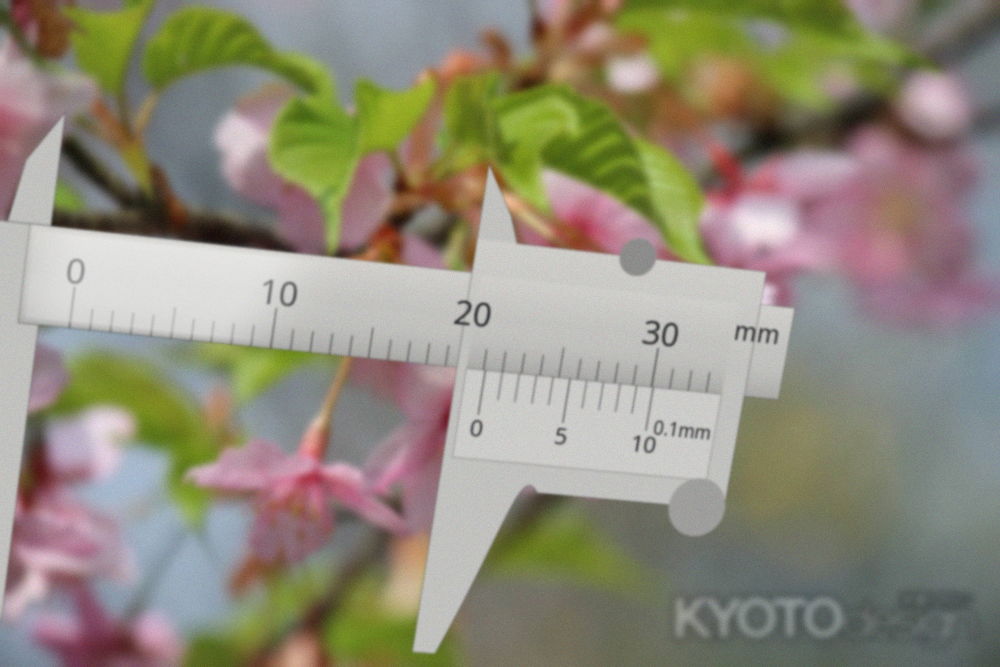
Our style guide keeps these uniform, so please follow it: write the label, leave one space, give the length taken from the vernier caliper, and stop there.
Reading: 21.1 mm
